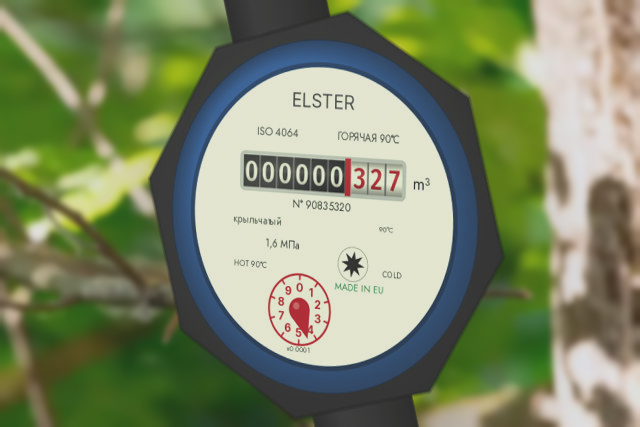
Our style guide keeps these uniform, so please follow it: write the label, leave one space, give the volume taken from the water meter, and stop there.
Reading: 0.3274 m³
